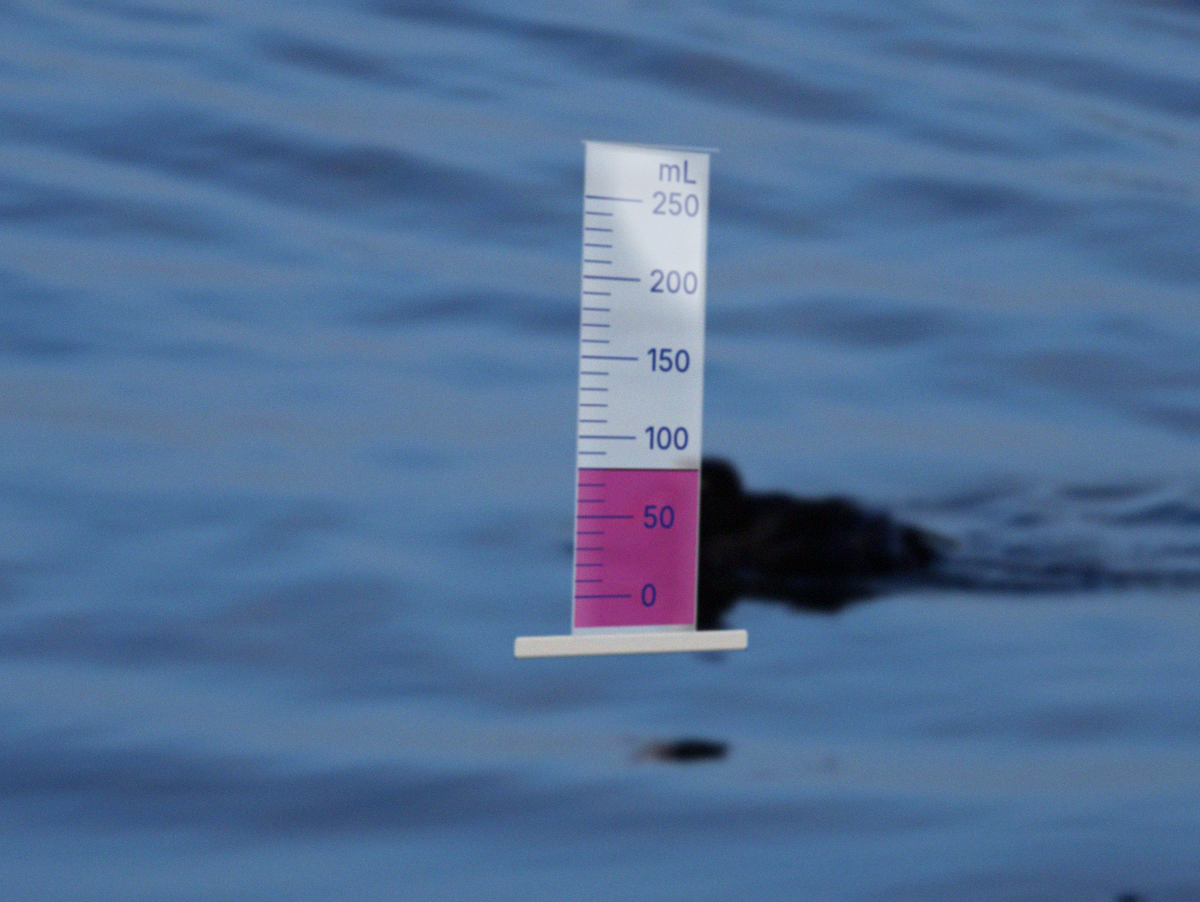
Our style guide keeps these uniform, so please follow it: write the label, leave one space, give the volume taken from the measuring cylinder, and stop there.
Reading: 80 mL
